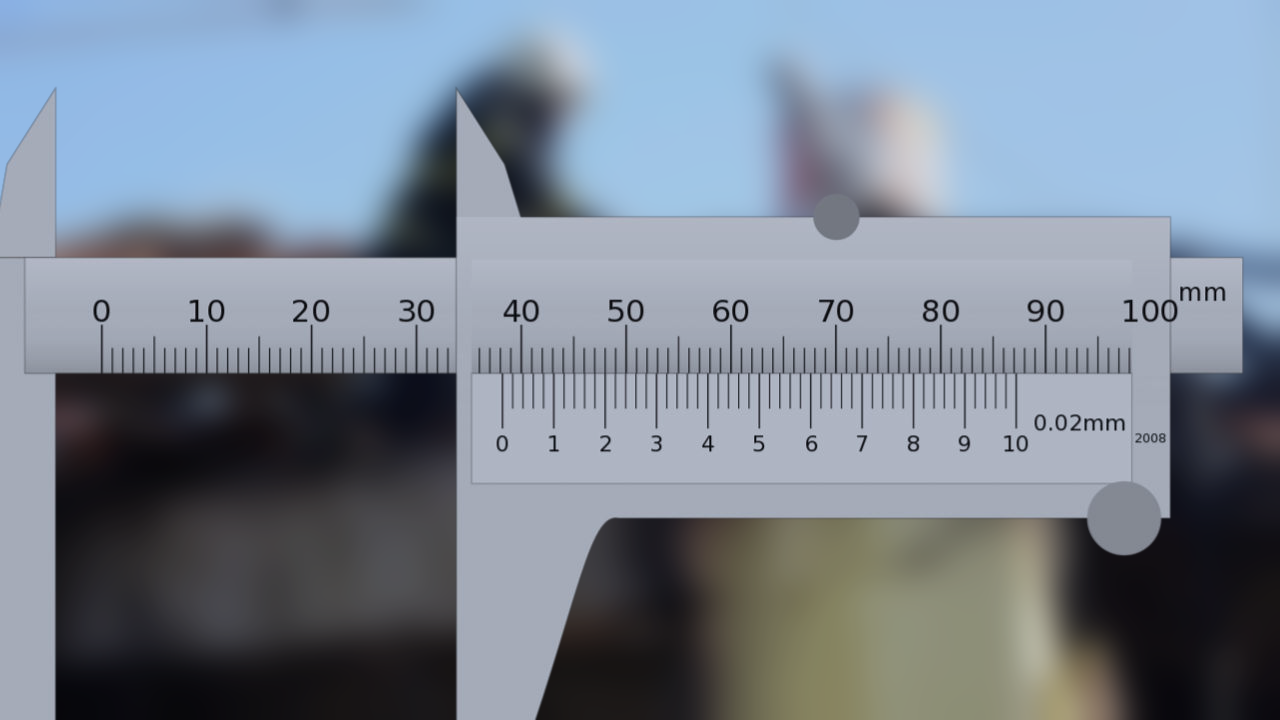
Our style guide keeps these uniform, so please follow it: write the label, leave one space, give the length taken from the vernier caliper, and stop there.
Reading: 38.2 mm
